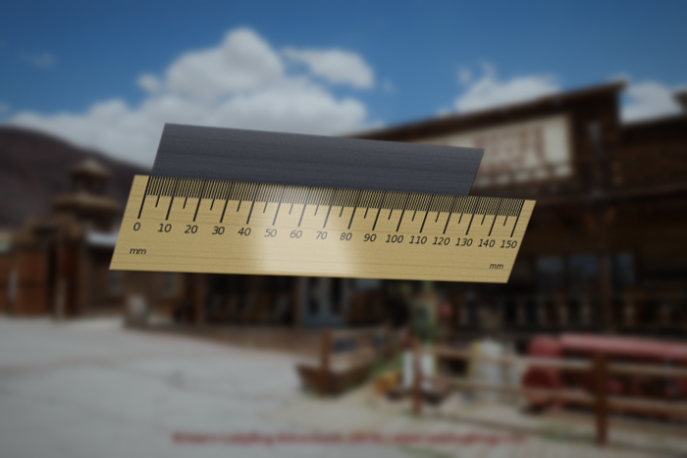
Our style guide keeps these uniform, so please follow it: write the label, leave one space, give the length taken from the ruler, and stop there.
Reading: 125 mm
